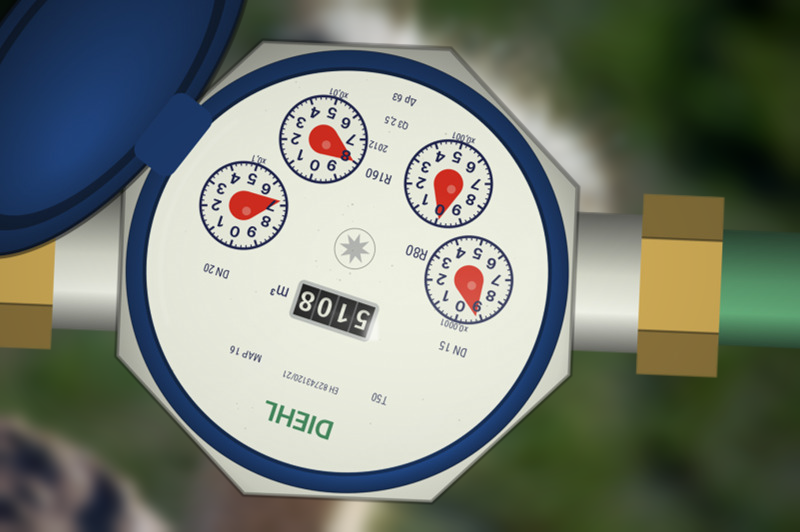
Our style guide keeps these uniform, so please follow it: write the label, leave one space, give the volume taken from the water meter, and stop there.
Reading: 5108.6799 m³
